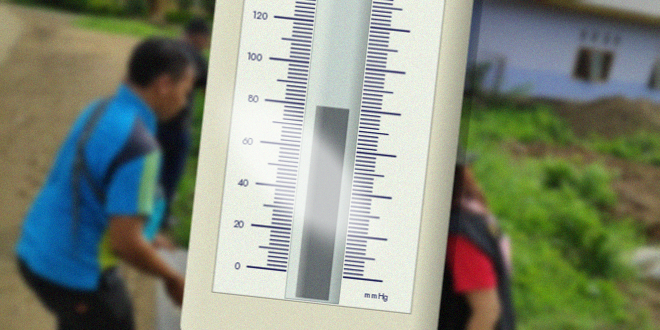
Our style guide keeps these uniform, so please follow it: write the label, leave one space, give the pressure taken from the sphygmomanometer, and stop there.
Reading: 80 mmHg
